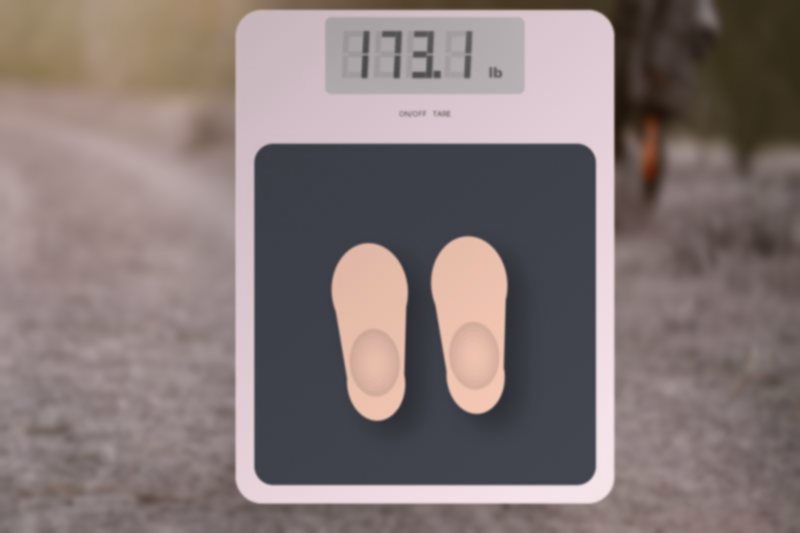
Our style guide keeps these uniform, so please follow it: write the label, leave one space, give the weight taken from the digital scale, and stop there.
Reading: 173.1 lb
